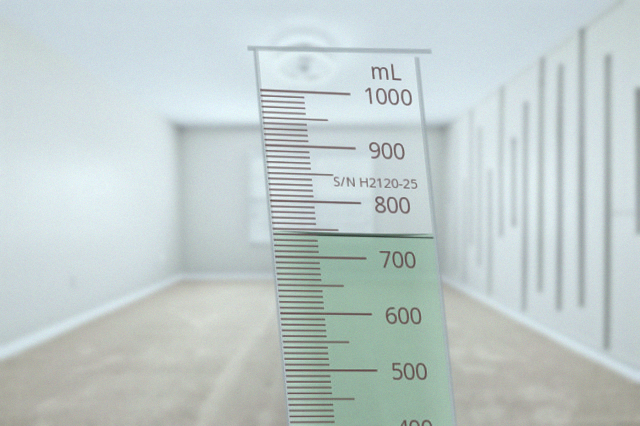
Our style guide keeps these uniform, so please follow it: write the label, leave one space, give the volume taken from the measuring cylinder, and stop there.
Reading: 740 mL
